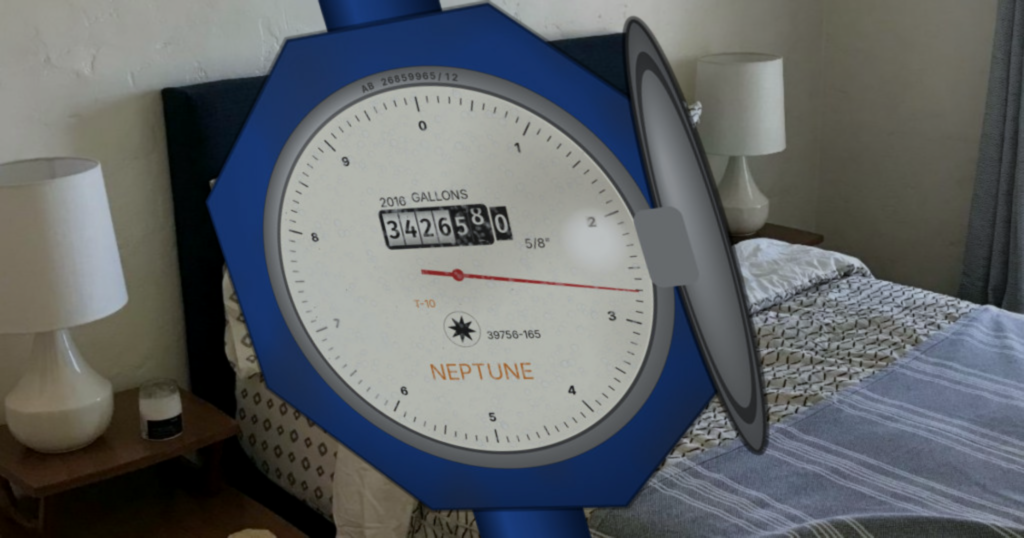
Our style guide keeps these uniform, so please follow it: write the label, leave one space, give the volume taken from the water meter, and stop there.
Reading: 3426582.7 gal
